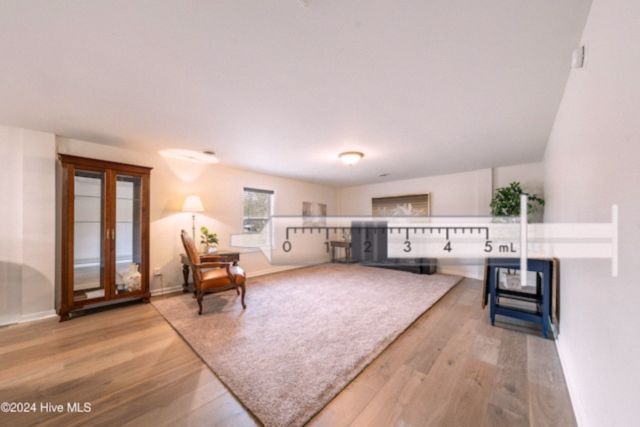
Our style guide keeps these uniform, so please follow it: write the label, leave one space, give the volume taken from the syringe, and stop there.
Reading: 1.6 mL
